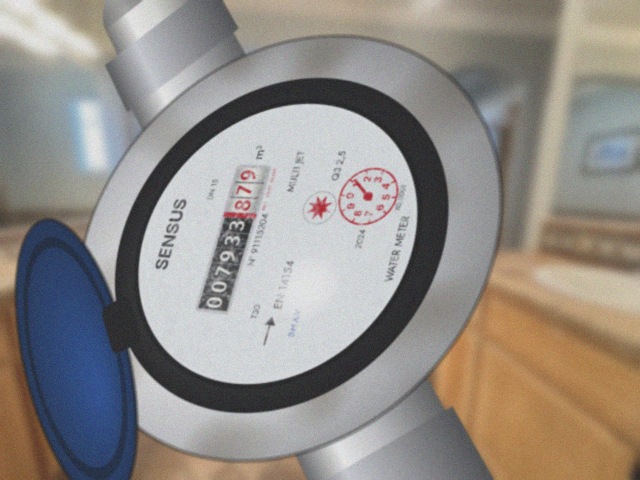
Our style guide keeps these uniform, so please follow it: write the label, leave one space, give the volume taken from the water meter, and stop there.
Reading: 7933.8791 m³
